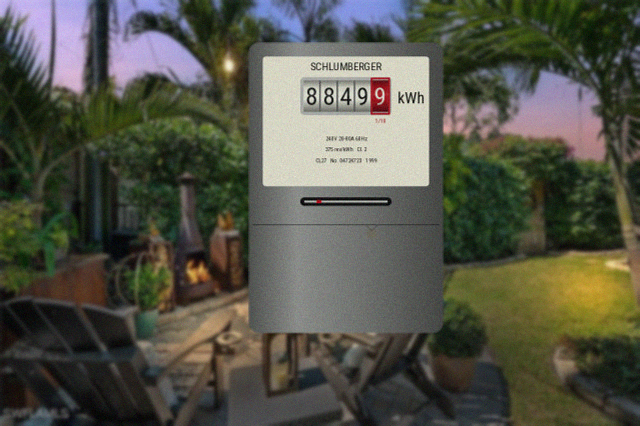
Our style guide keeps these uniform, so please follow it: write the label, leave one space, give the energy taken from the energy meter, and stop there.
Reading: 8849.9 kWh
